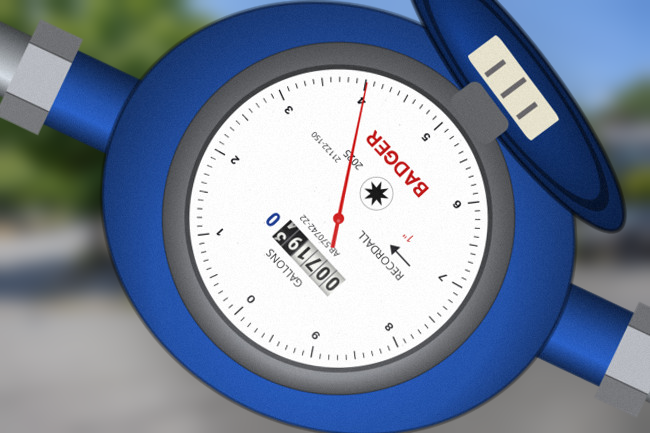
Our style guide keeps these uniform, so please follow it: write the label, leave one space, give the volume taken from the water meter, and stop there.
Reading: 71934.0 gal
